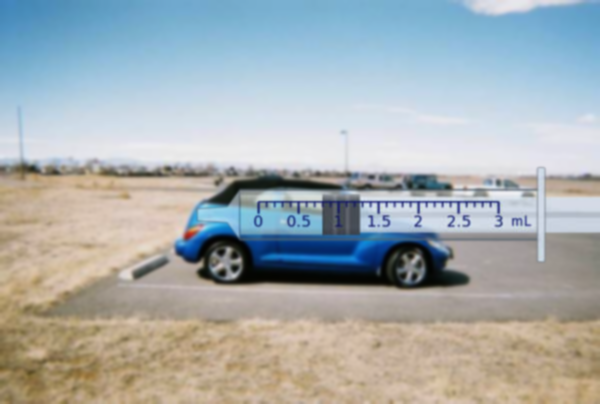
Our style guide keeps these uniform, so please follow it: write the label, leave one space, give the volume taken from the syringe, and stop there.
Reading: 0.8 mL
